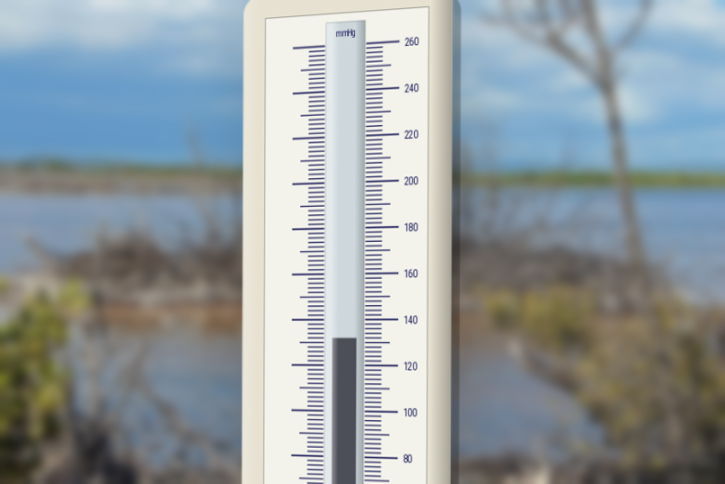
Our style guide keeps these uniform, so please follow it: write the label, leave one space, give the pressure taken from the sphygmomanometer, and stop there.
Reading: 132 mmHg
